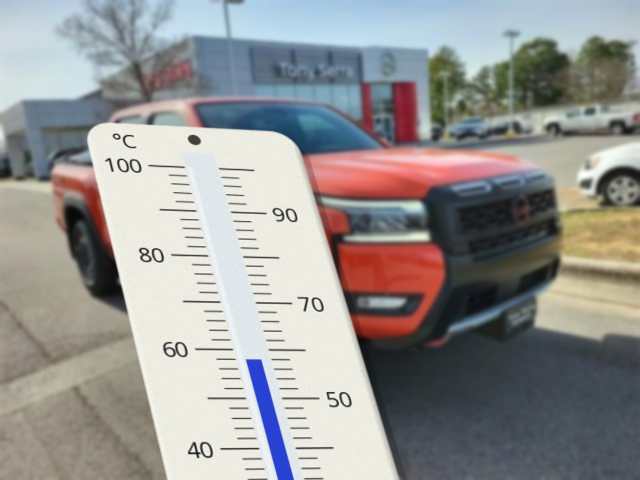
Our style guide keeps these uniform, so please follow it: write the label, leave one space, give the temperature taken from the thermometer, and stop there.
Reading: 58 °C
